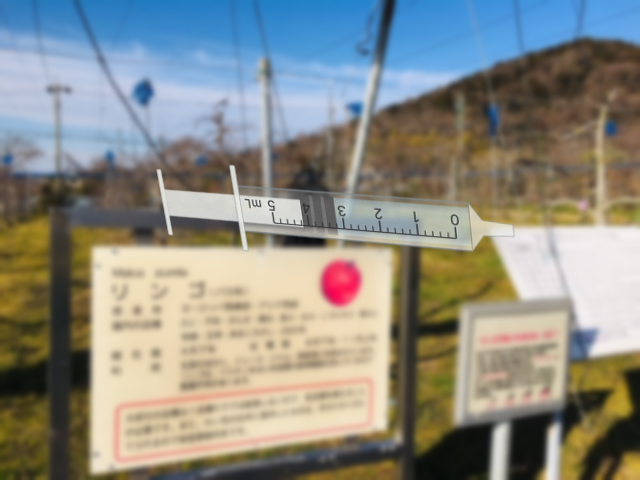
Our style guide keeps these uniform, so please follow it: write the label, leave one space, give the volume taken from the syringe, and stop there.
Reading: 3.2 mL
